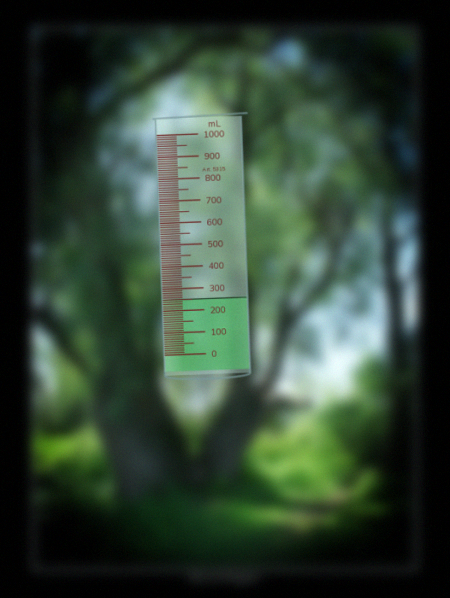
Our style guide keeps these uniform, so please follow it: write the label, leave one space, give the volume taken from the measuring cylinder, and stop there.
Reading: 250 mL
